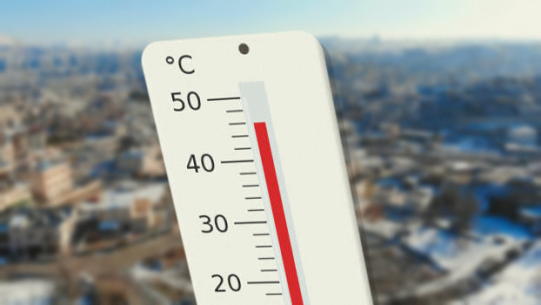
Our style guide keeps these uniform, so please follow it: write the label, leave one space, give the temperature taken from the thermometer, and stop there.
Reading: 46 °C
